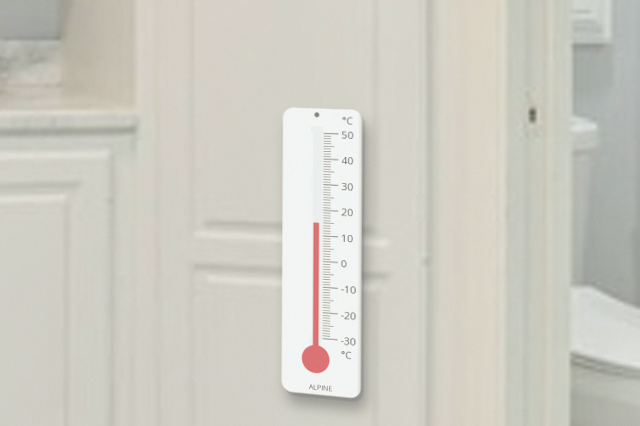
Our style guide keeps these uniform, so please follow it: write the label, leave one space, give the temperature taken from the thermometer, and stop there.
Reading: 15 °C
